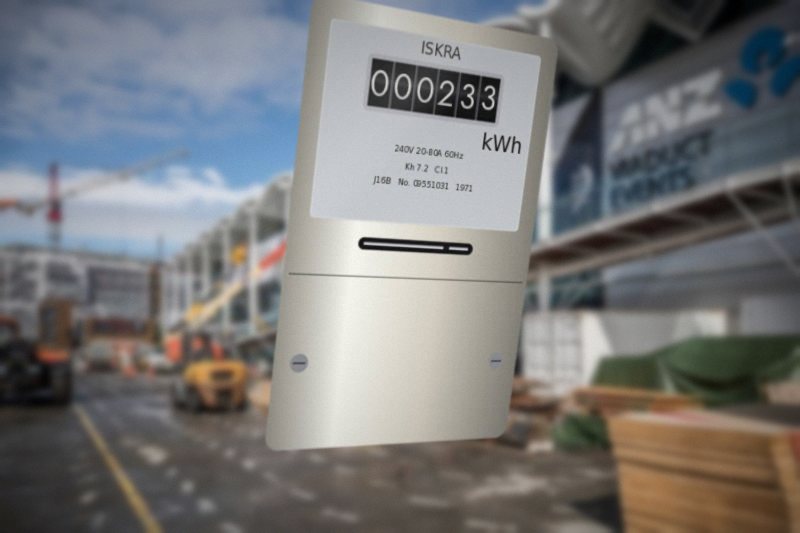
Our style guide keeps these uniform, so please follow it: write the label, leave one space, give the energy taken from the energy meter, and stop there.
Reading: 233 kWh
